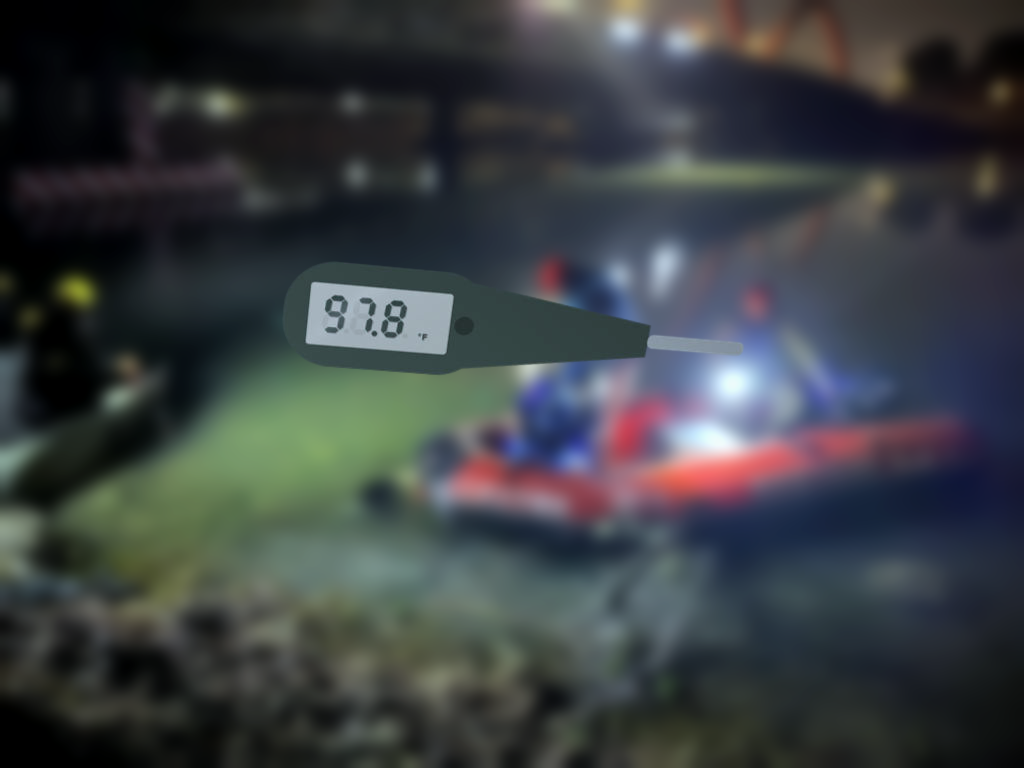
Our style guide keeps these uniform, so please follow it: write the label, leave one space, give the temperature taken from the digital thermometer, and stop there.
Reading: 97.8 °F
